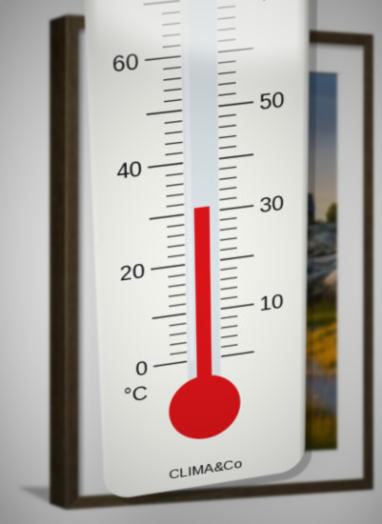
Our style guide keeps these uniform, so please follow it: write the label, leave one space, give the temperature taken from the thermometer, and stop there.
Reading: 31 °C
